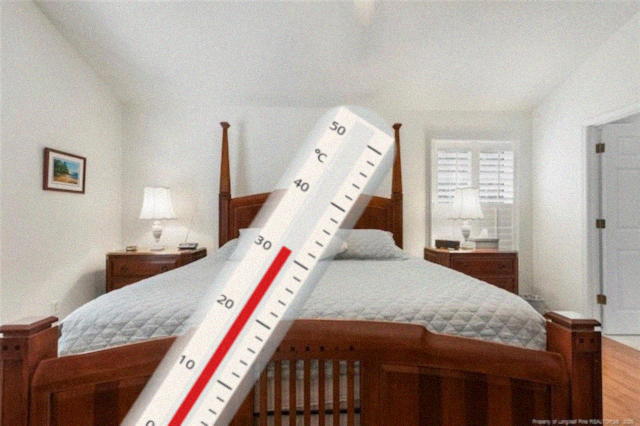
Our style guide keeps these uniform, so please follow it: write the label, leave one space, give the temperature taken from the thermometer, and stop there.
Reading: 31 °C
